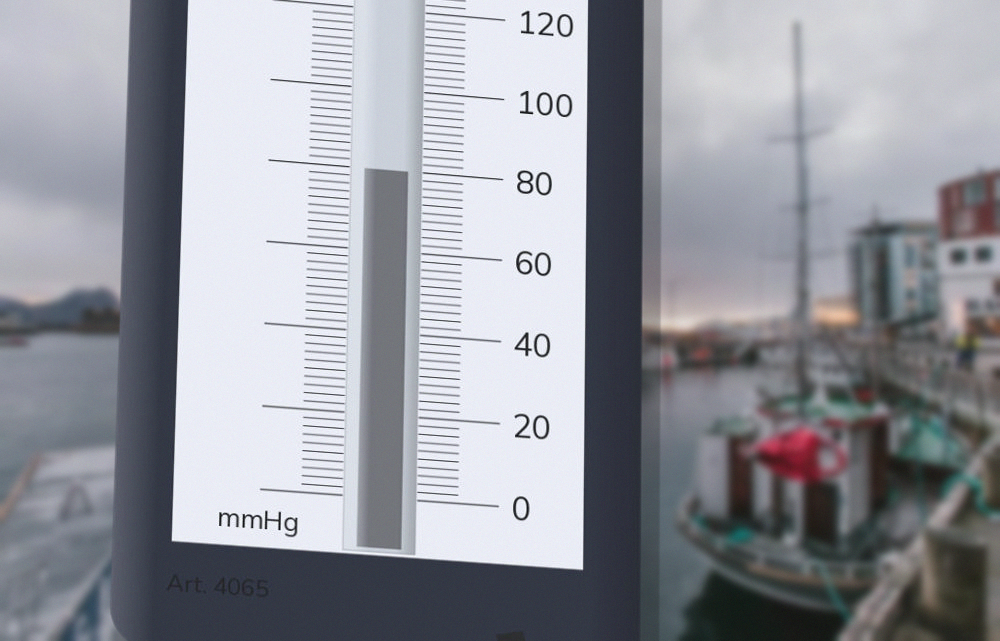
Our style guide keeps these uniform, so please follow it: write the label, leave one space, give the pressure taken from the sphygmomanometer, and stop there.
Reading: 80 mmHg
